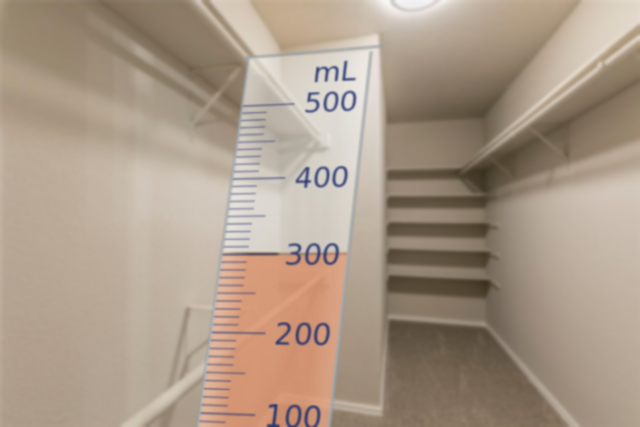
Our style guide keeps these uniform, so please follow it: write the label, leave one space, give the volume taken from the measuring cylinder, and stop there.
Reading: 300 mL
